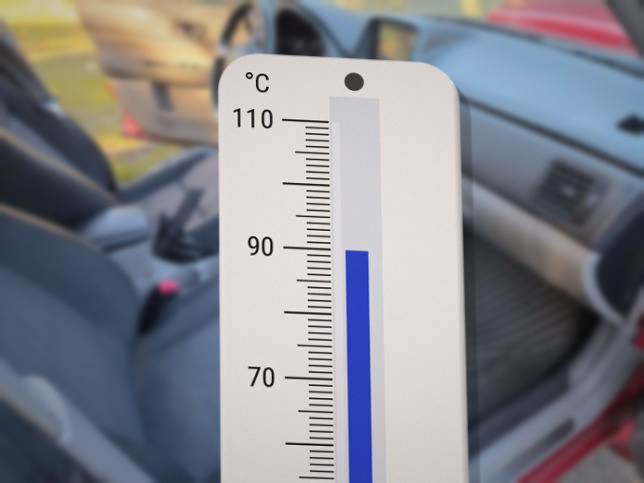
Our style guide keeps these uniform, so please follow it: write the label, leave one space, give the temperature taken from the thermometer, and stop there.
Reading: 90 °C
